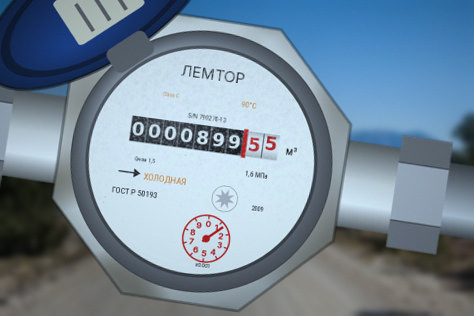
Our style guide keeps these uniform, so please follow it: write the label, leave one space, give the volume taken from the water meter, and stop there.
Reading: 899.551 m³
